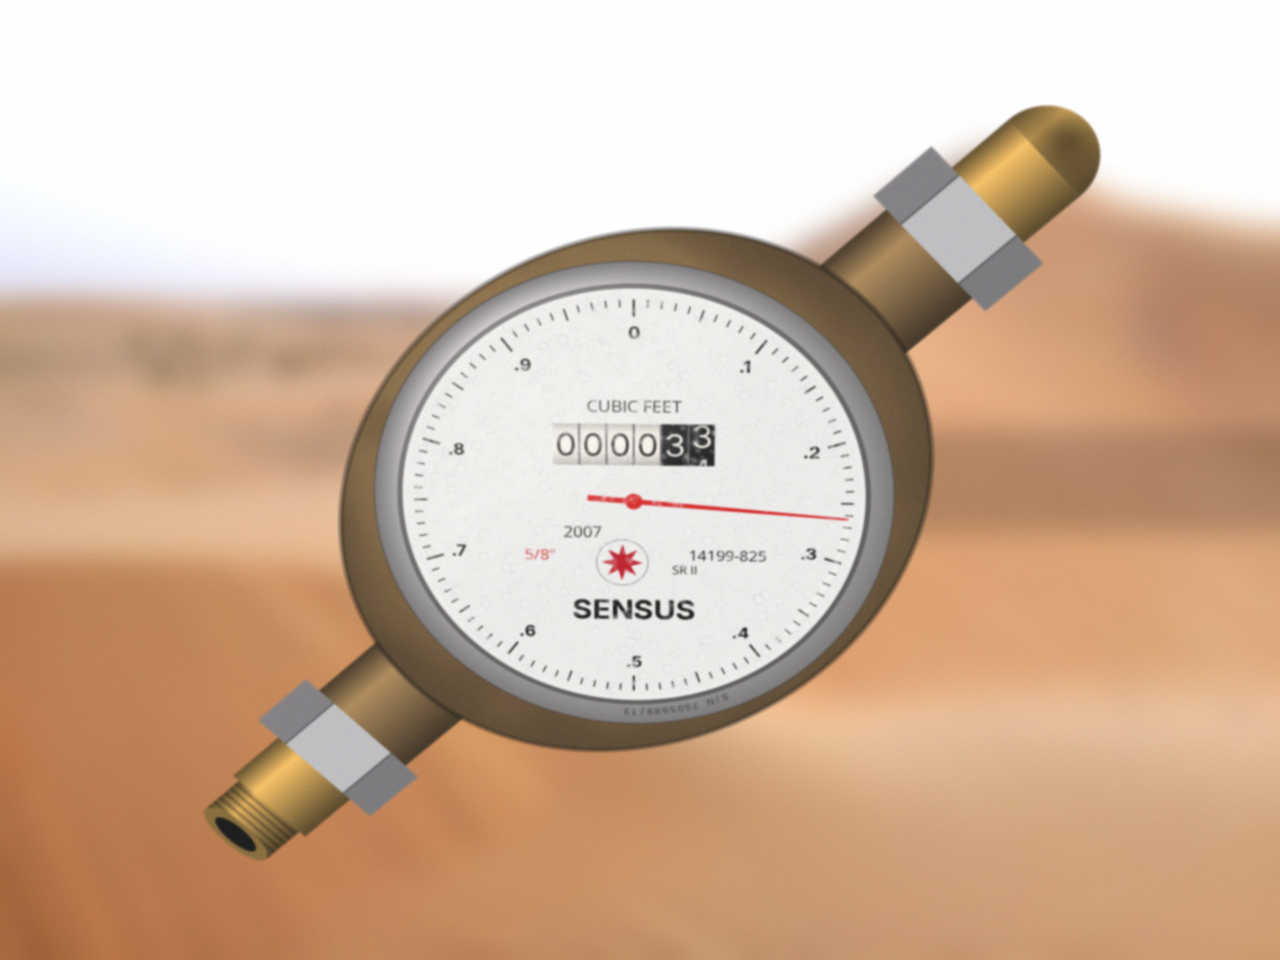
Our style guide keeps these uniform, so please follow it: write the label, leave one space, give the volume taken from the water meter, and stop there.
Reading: 33.26 ft³
